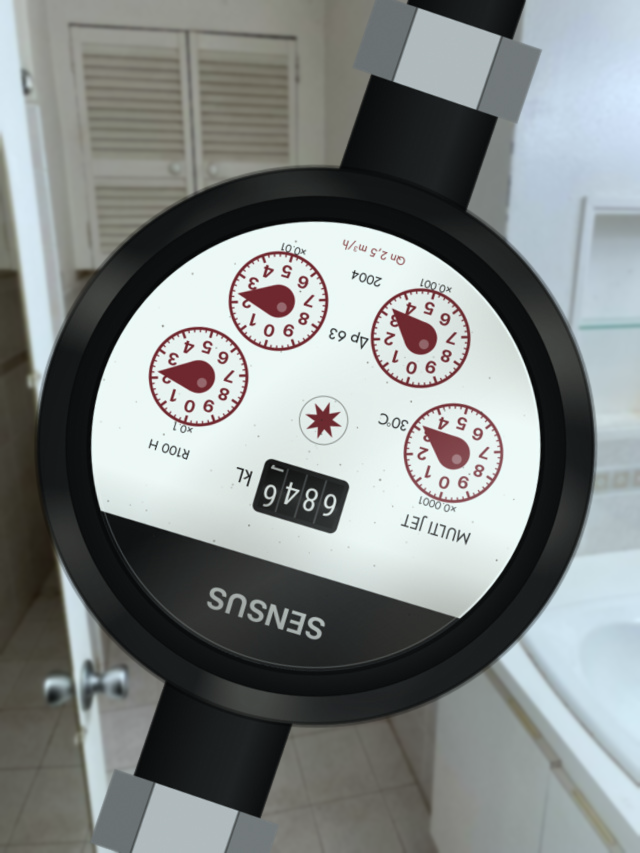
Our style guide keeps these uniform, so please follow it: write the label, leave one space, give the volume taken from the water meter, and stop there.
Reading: 6846.2233 kL
